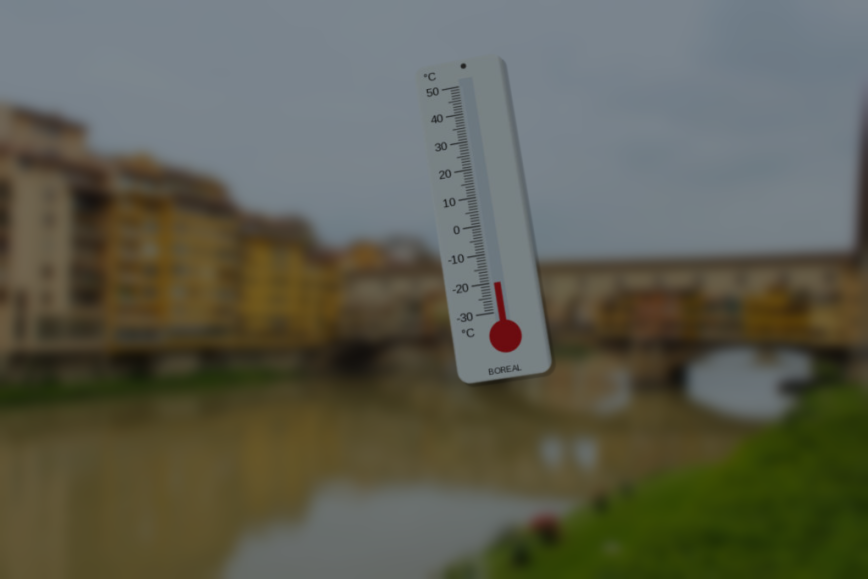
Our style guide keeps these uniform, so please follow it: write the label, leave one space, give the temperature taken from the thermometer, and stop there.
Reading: -20 °C
